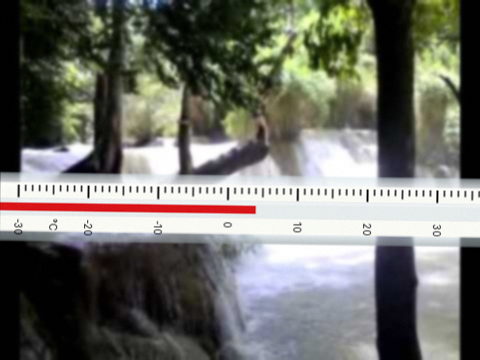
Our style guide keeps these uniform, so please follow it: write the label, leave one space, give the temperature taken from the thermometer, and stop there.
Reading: 4 °C
